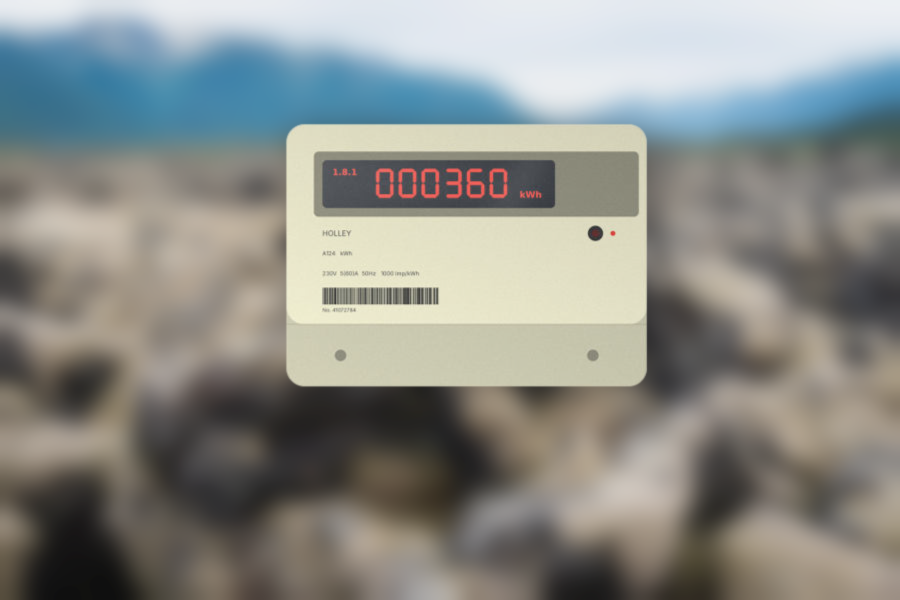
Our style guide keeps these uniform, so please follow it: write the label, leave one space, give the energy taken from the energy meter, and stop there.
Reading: 360 kWh
